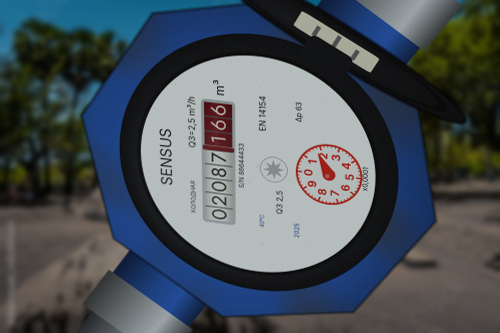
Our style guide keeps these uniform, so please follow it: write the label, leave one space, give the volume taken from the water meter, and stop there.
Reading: 2087.1661 m³
